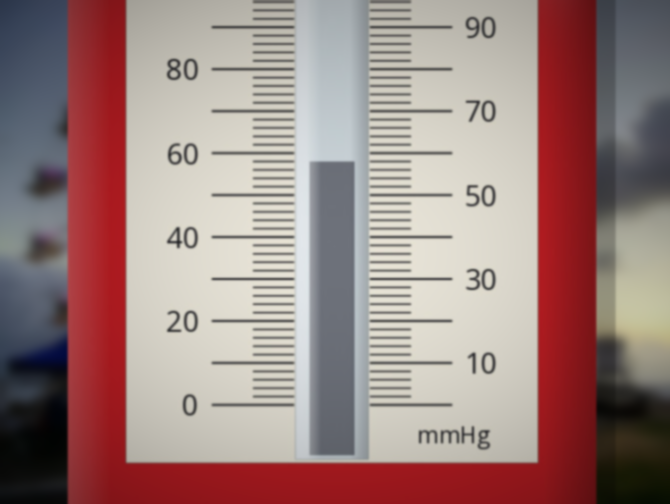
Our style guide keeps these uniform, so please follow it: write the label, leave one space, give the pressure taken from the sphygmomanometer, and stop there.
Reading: 58 mmHg
